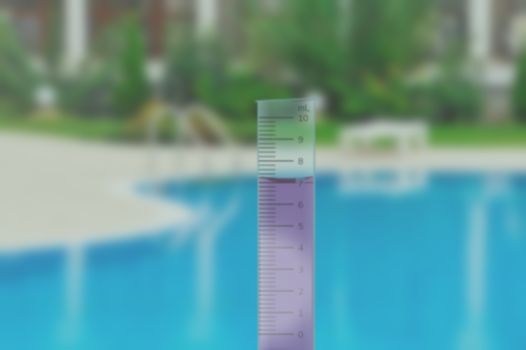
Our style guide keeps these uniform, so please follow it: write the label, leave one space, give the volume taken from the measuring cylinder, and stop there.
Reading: 7 mL
